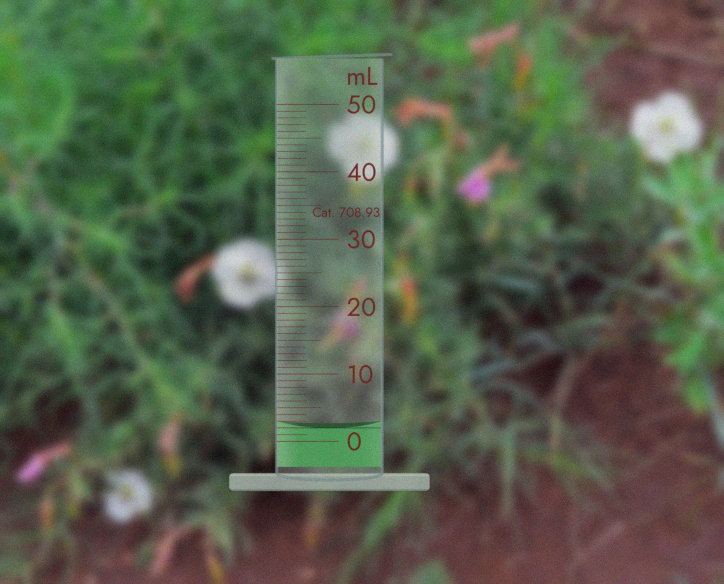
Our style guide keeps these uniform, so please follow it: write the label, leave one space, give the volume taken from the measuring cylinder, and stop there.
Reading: 2 mL
